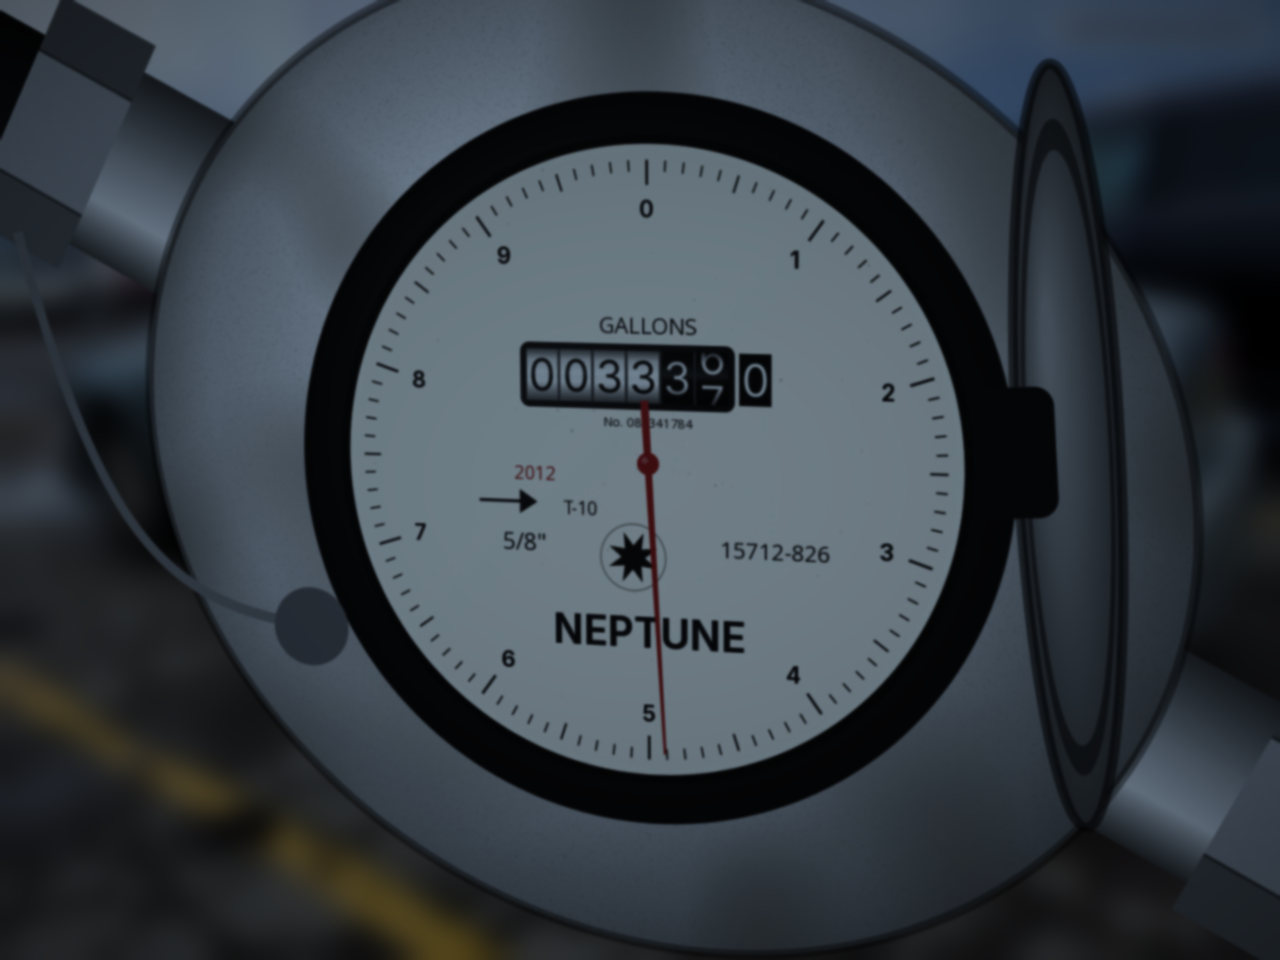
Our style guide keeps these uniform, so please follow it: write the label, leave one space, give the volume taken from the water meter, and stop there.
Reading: 33364.9 gal
